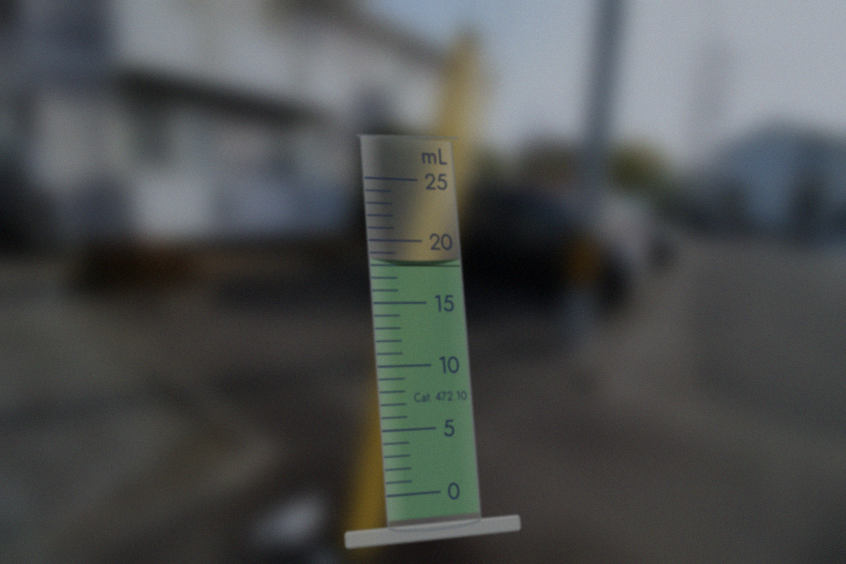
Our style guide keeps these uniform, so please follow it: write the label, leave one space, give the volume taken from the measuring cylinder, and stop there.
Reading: 18 mL
